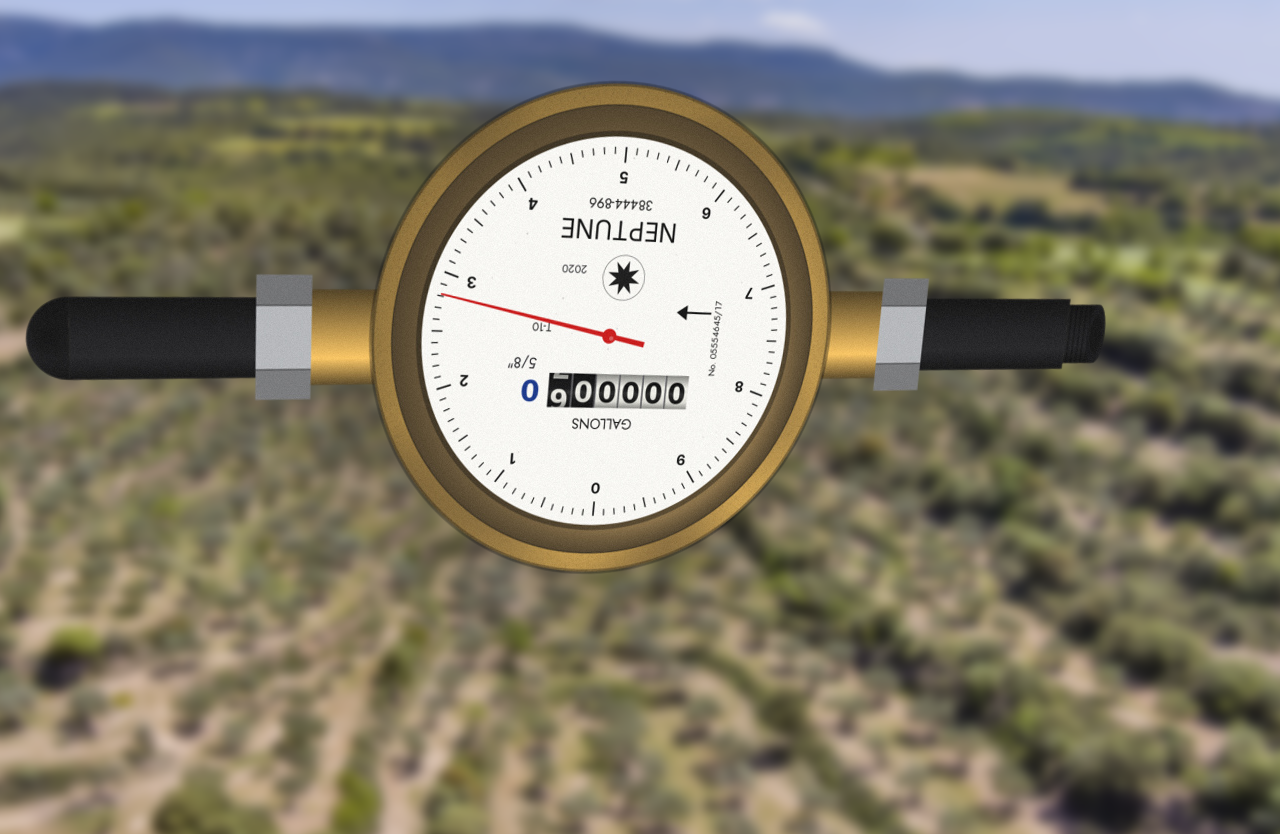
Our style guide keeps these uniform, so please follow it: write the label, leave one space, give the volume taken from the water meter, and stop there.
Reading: 62.8 gal
